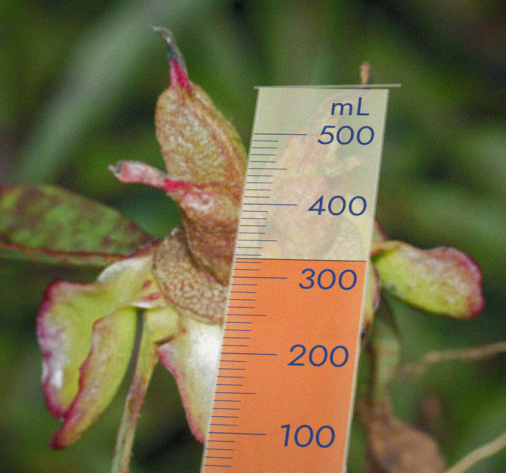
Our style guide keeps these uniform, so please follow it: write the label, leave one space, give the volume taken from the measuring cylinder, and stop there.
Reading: 325 mL
